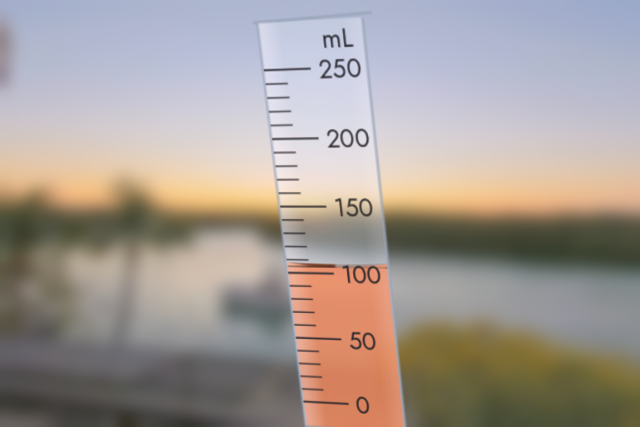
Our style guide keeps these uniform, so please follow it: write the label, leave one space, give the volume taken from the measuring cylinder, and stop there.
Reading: 105 mL
